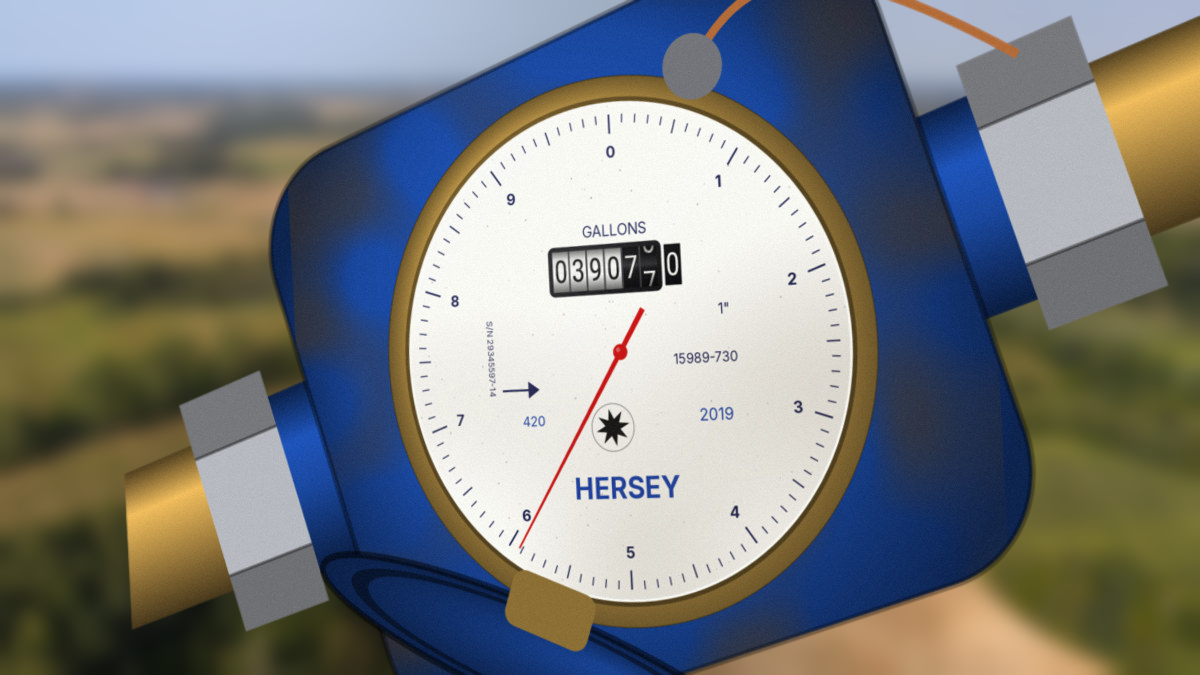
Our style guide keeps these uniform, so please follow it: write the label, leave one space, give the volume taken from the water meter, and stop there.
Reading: 390765.9 gal
